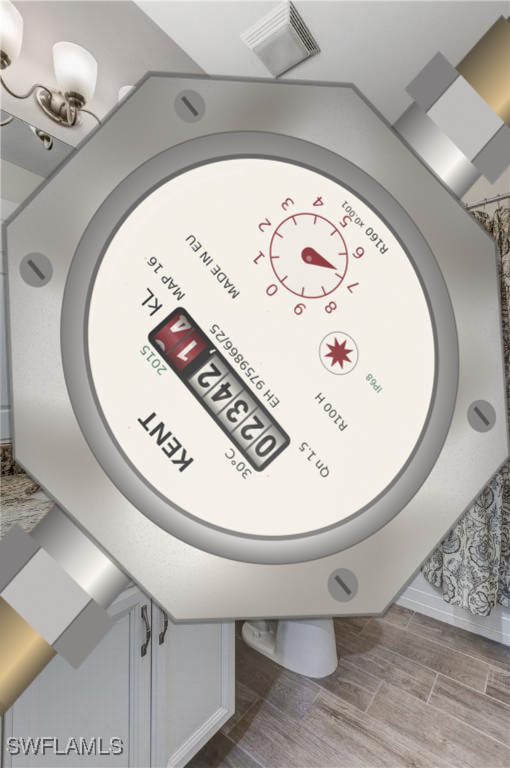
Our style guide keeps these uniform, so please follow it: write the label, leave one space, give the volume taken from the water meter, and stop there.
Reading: 2342.136 kL
